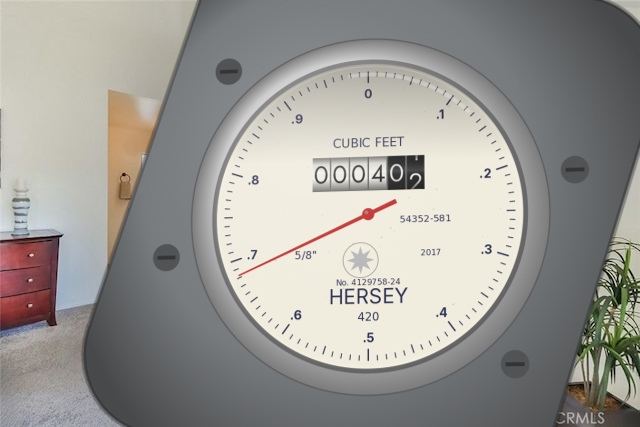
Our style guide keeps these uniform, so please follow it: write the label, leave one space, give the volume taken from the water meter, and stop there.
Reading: 401.68 ft³
